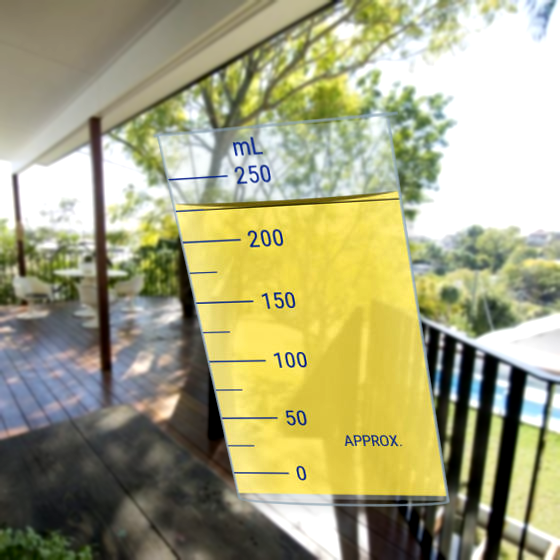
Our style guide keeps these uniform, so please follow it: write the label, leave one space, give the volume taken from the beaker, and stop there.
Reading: 225 mL
